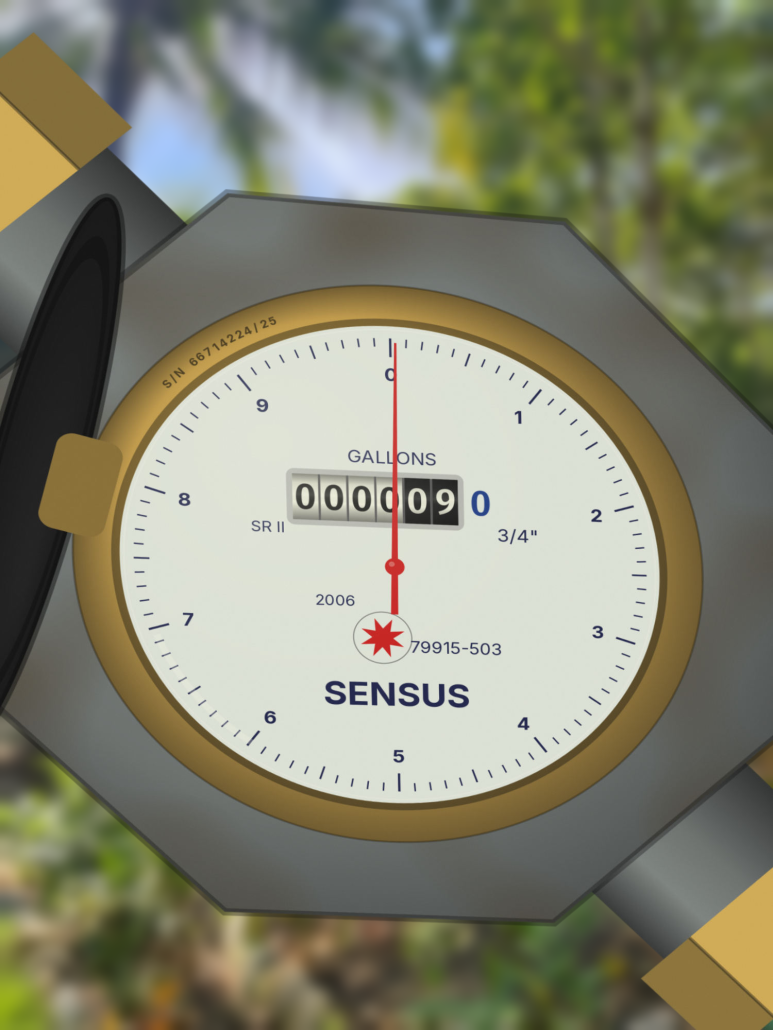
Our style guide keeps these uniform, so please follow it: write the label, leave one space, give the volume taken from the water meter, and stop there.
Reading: 90.0 gal
